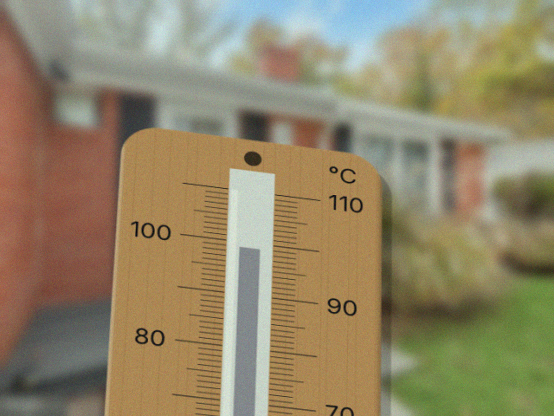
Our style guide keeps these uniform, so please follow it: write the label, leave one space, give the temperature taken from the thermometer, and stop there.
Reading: 99 °C
